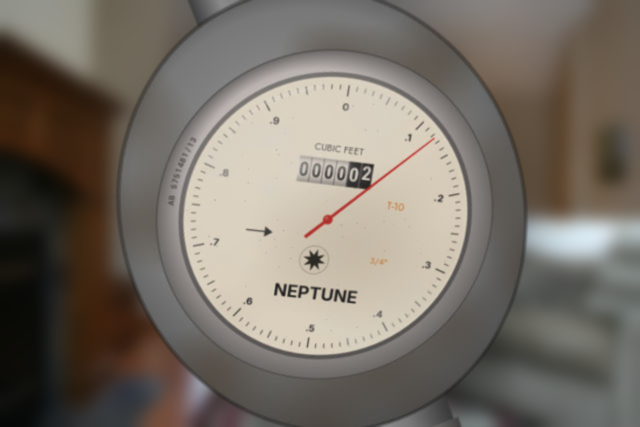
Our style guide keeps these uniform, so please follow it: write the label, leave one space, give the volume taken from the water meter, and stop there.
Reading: 2.12 ft³
